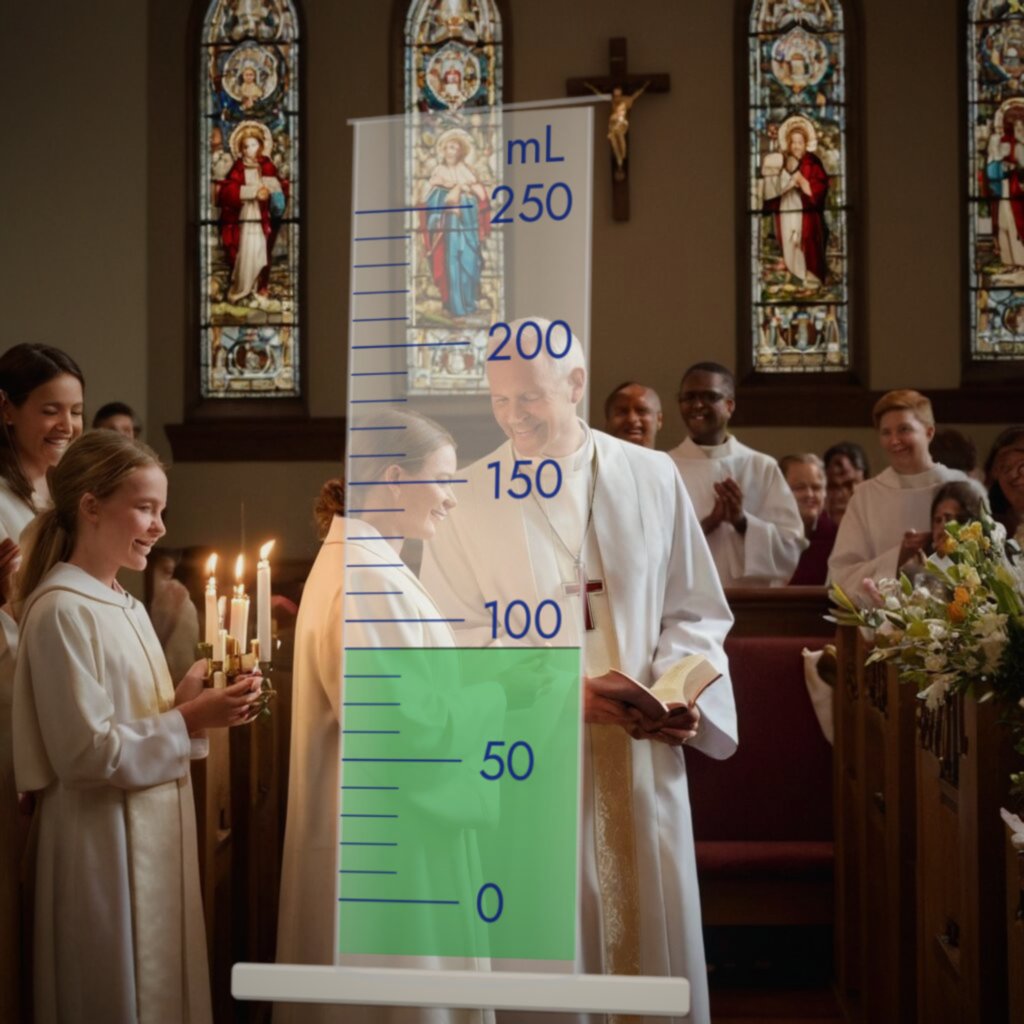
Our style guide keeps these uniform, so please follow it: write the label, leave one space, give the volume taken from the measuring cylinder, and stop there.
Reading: 90 mL
